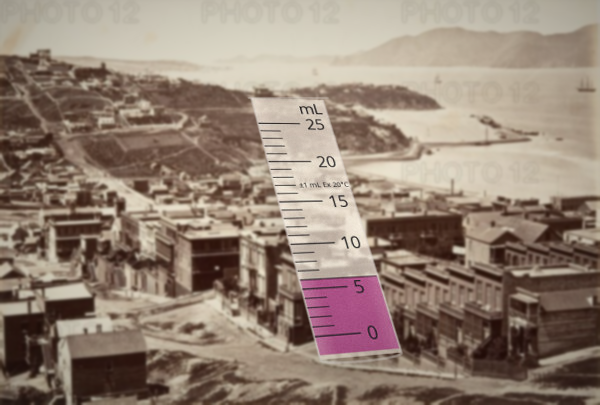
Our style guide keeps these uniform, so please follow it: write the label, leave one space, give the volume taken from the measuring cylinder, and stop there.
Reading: 6 mL
